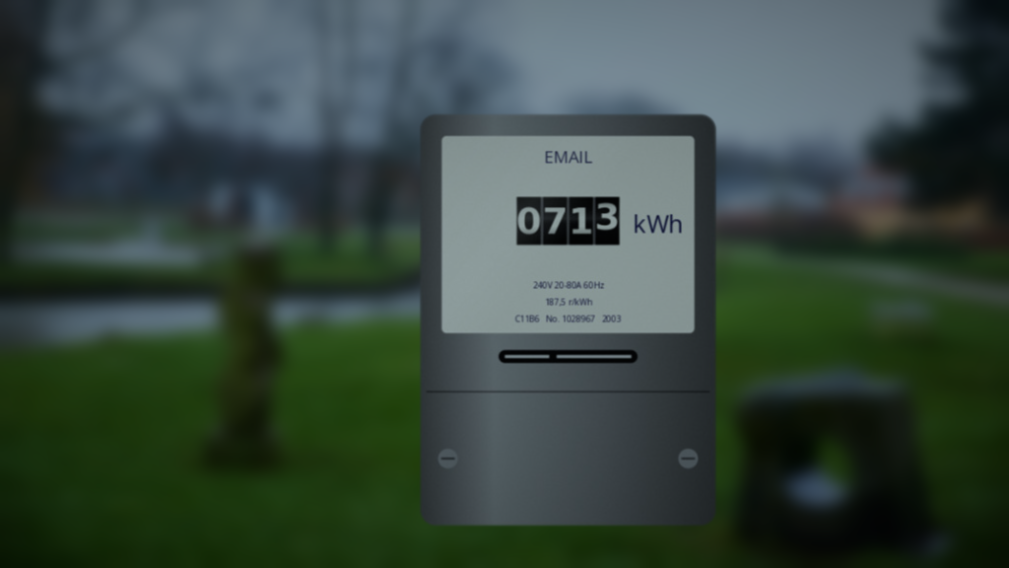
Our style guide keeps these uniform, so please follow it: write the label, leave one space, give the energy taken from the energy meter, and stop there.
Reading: 713 kWh
